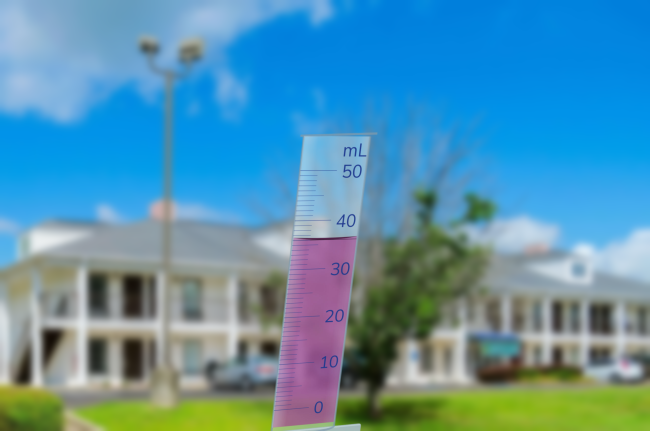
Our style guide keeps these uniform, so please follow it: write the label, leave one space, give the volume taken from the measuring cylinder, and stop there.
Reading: 36 mL
